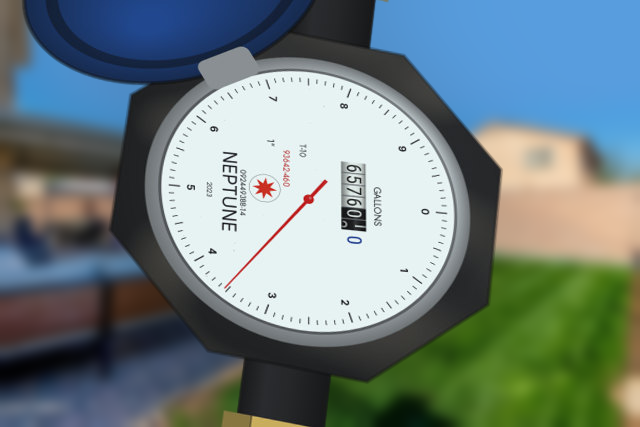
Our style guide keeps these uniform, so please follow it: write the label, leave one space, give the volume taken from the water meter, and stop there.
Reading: 6576013.5 gal
